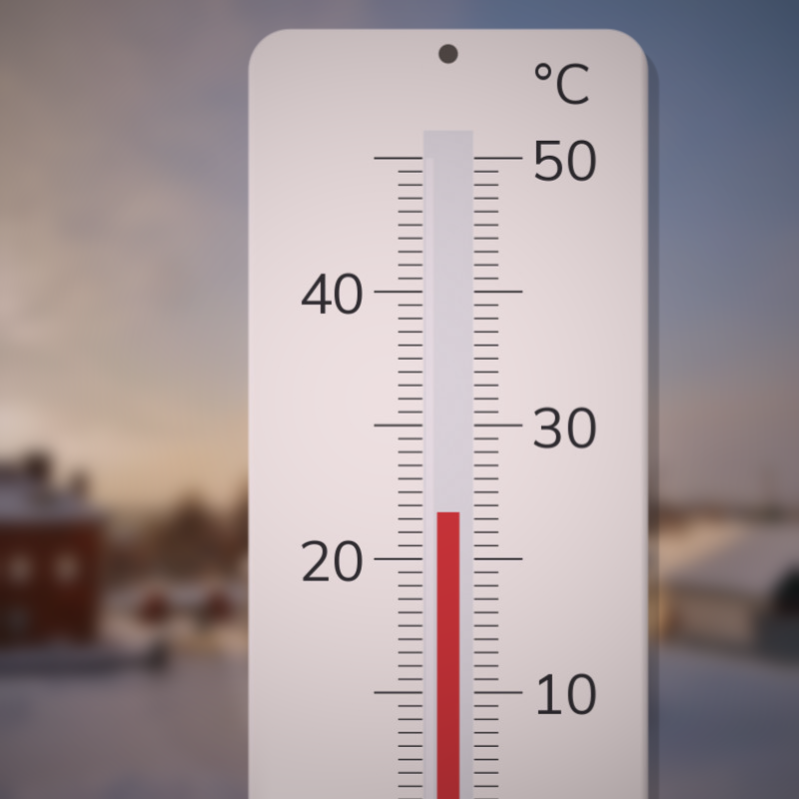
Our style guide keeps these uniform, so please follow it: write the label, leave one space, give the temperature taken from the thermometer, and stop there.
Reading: 23.5 °C
